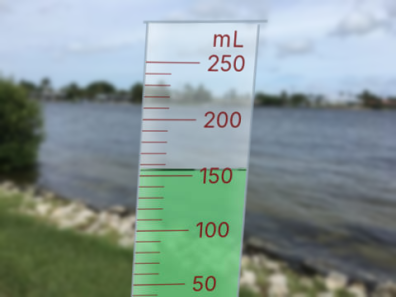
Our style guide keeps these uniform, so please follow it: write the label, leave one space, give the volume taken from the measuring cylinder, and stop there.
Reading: 155 mL
